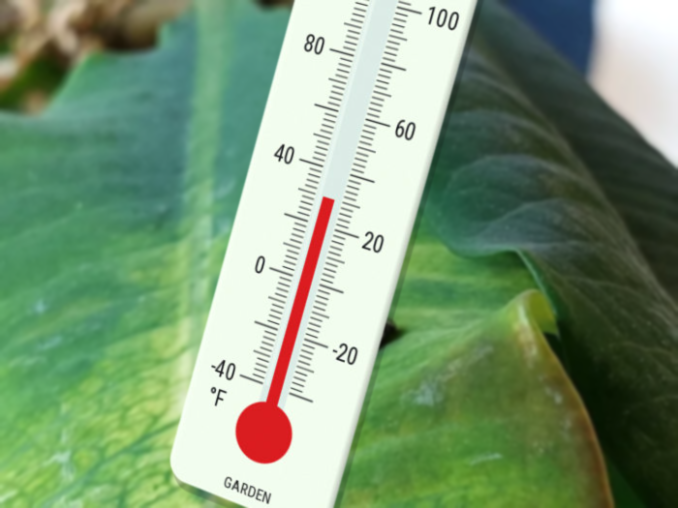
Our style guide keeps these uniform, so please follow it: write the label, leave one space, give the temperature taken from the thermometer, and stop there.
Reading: 30 °F
